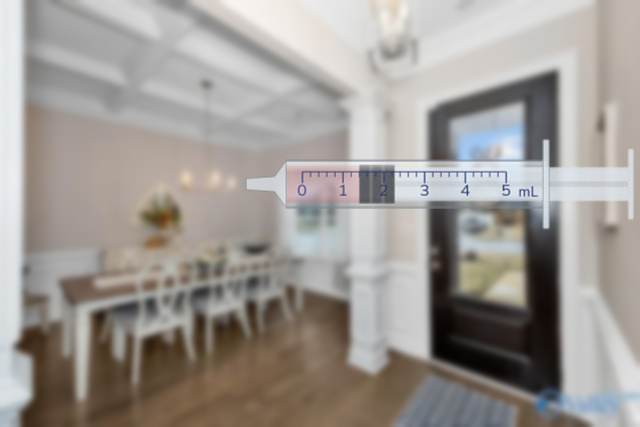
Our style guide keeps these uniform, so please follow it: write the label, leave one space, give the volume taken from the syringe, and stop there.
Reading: 1.4 mL
